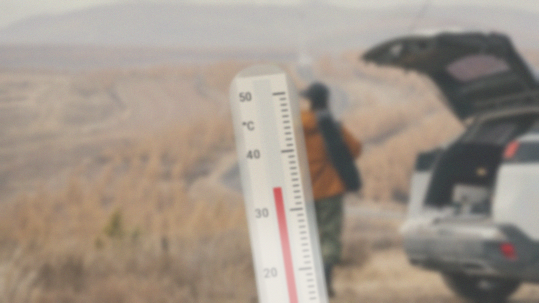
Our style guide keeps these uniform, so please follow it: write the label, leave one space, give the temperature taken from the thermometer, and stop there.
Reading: 34 °C
